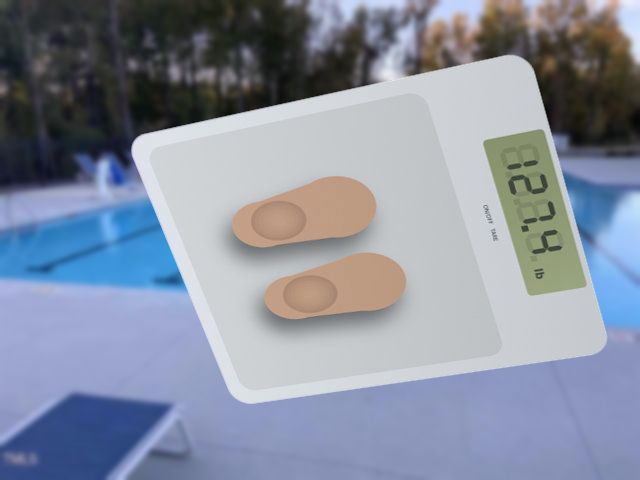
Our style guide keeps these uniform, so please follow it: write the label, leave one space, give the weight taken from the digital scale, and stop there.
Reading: 127.4 lb
